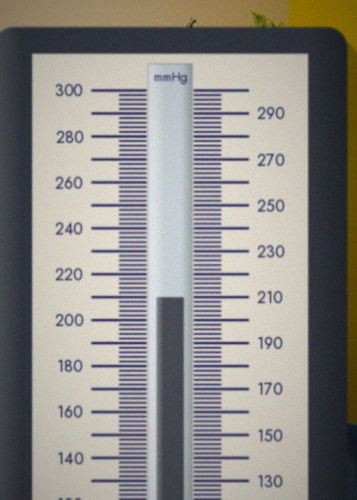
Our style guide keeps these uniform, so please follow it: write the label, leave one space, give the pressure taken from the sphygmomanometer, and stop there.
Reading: 210 mmHg
